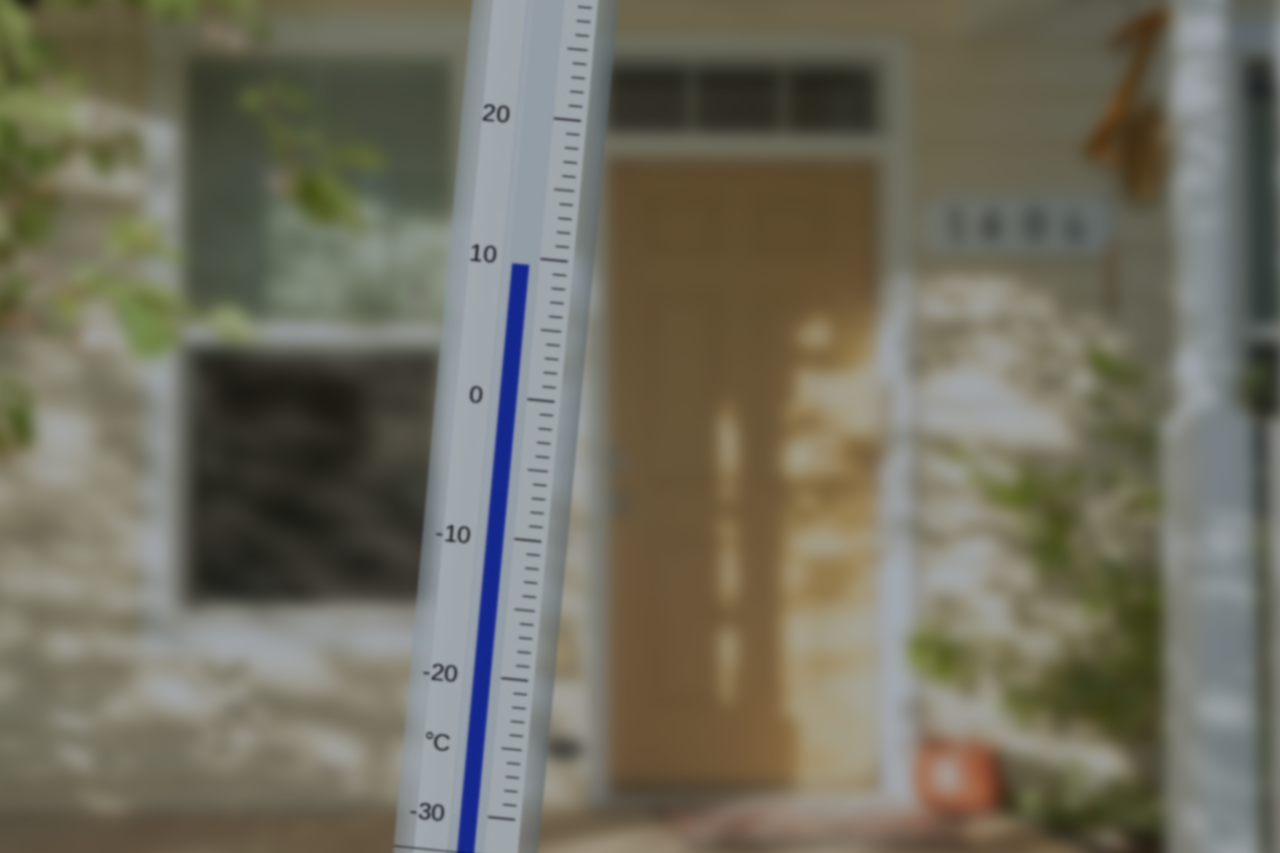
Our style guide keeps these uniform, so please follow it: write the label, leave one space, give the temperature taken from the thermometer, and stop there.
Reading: 9.5 °C
